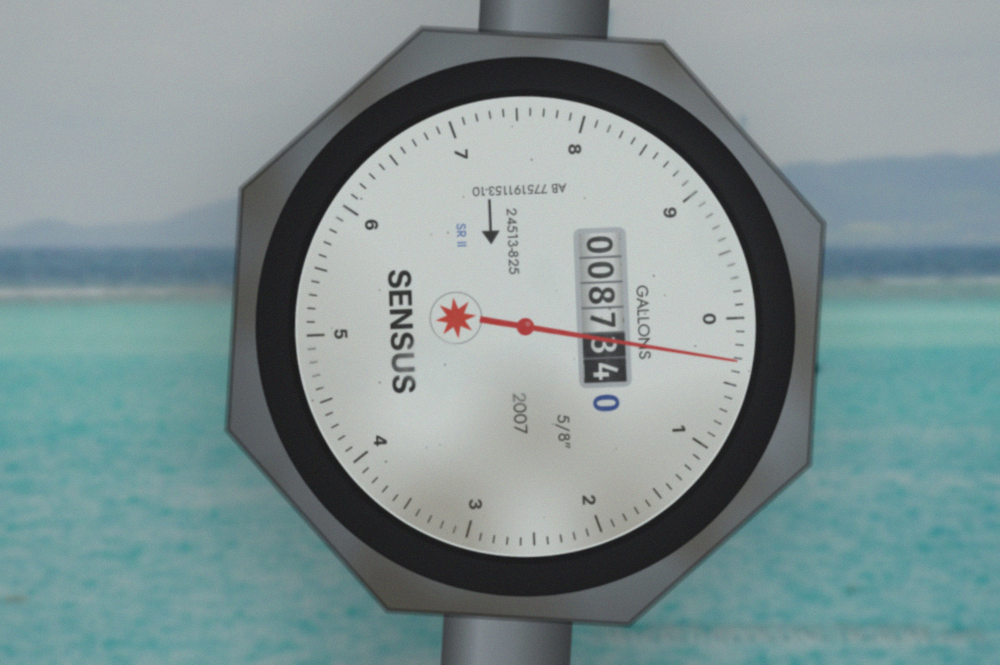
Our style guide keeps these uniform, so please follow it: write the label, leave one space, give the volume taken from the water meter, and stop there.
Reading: 87340.3 gal
